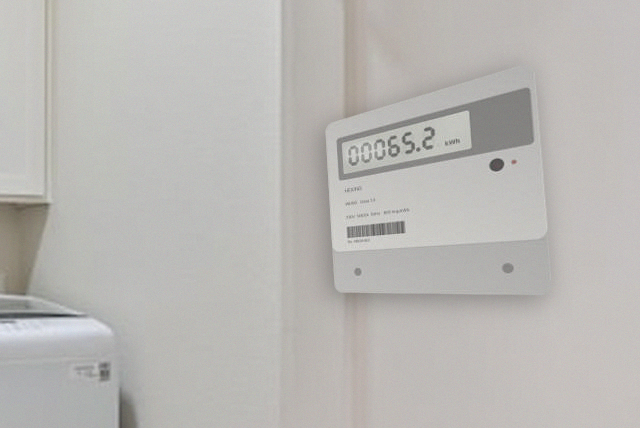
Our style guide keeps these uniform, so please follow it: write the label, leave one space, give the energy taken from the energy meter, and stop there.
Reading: 65.2 kWh
